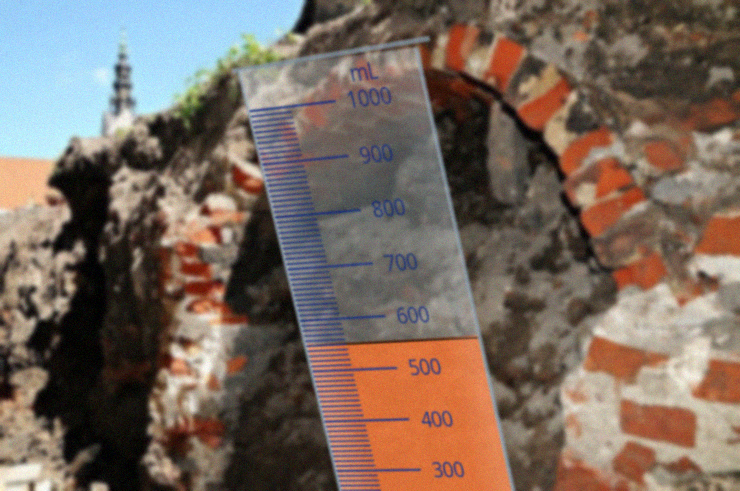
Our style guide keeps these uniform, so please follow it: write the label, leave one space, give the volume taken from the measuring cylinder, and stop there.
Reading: 550 mL
